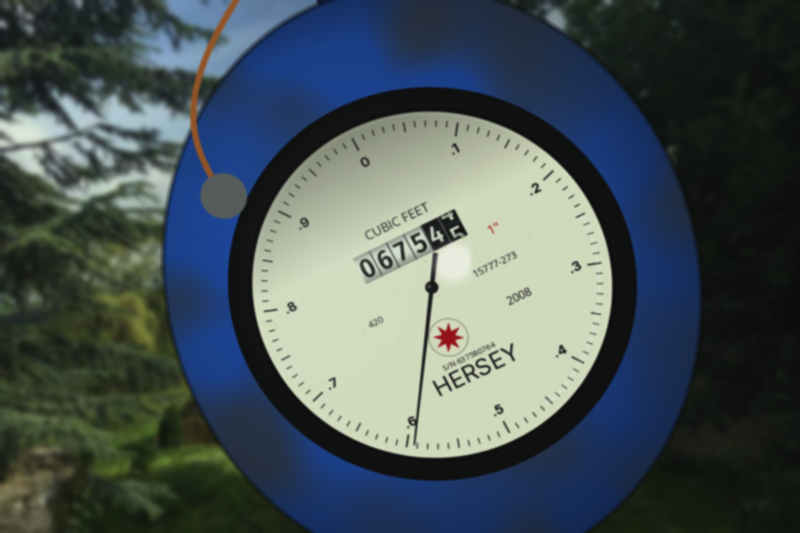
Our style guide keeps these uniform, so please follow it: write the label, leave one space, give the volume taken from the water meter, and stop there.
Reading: 67544.59 ft³
